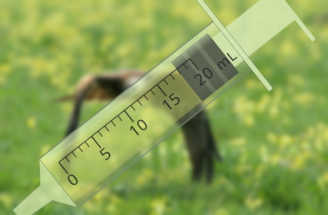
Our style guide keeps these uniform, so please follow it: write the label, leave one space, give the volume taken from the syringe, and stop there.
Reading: 18 mL
